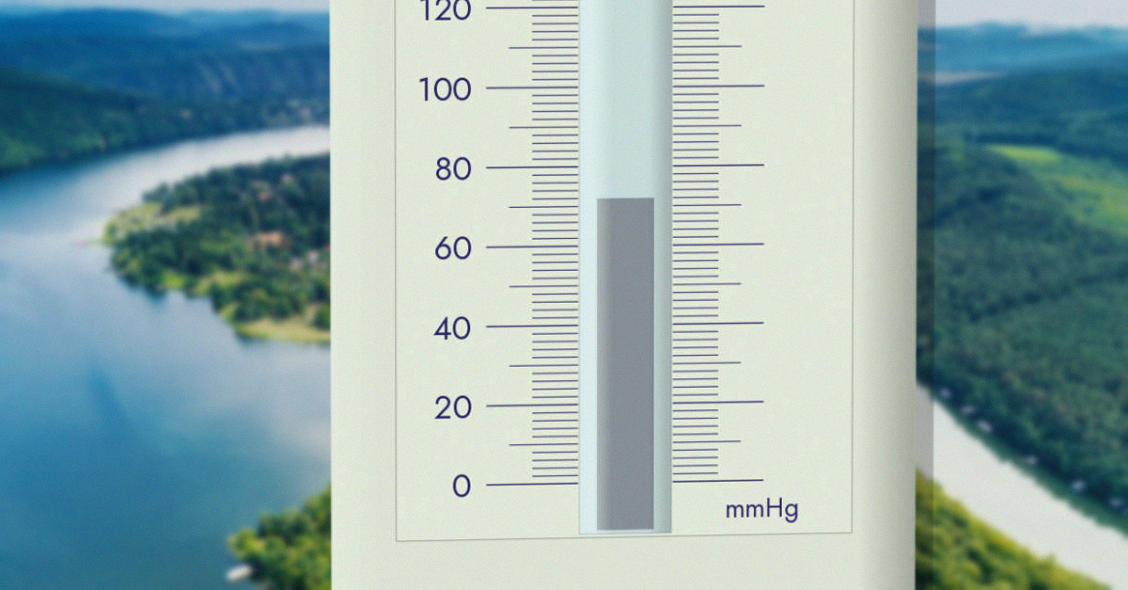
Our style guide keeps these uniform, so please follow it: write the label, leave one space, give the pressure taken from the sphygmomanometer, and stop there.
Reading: 72 mmHg
